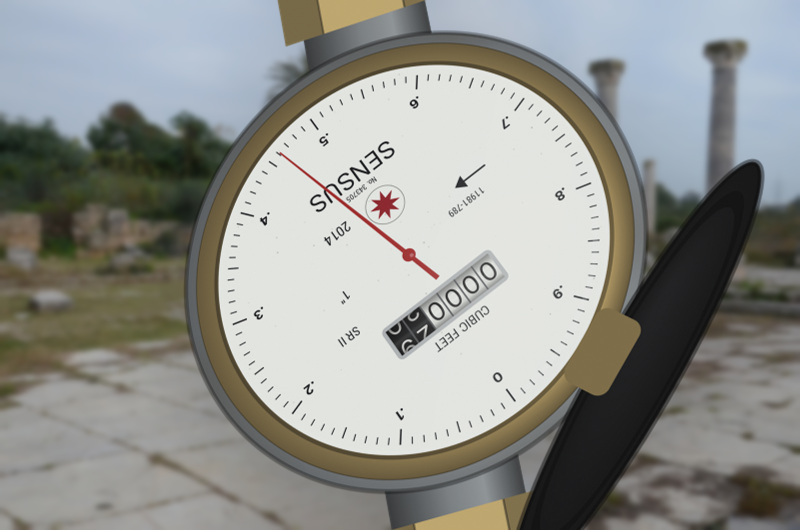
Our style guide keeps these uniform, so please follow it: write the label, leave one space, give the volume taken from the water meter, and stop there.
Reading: 29.46 ft³
